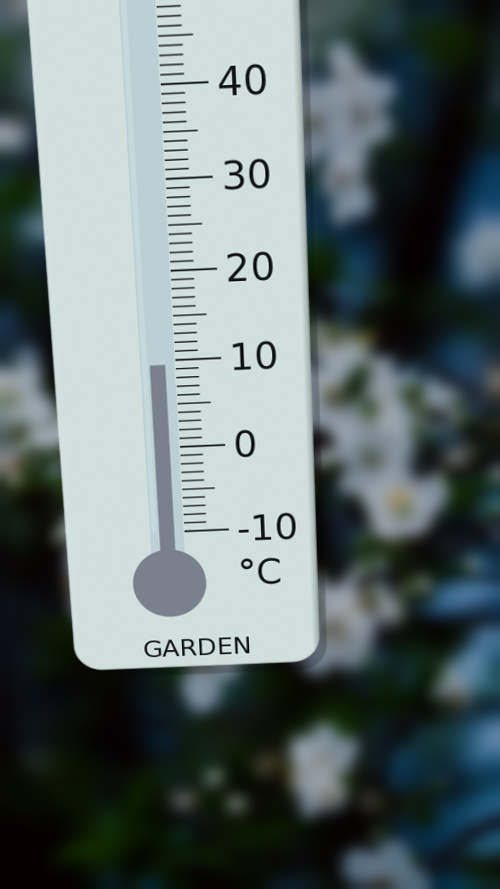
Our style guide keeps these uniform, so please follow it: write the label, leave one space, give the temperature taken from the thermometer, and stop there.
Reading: 9.5 °C
